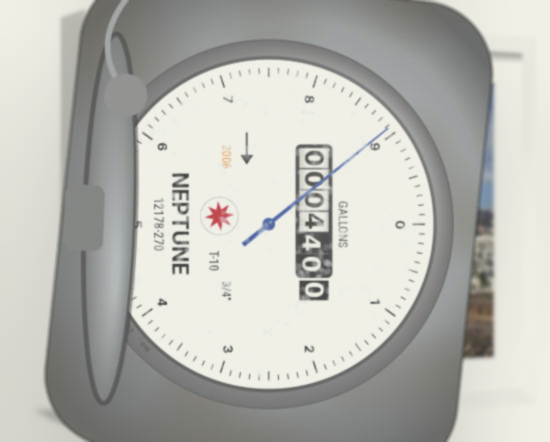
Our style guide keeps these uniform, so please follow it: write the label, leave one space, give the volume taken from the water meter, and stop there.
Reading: 4398.9 gal
